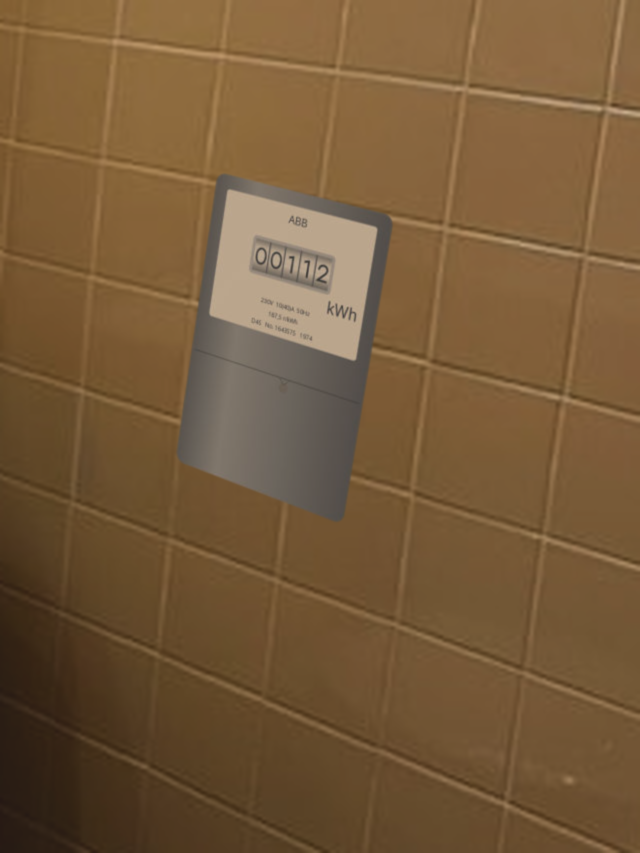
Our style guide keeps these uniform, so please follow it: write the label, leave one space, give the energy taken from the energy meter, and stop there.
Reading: 112 kWh
